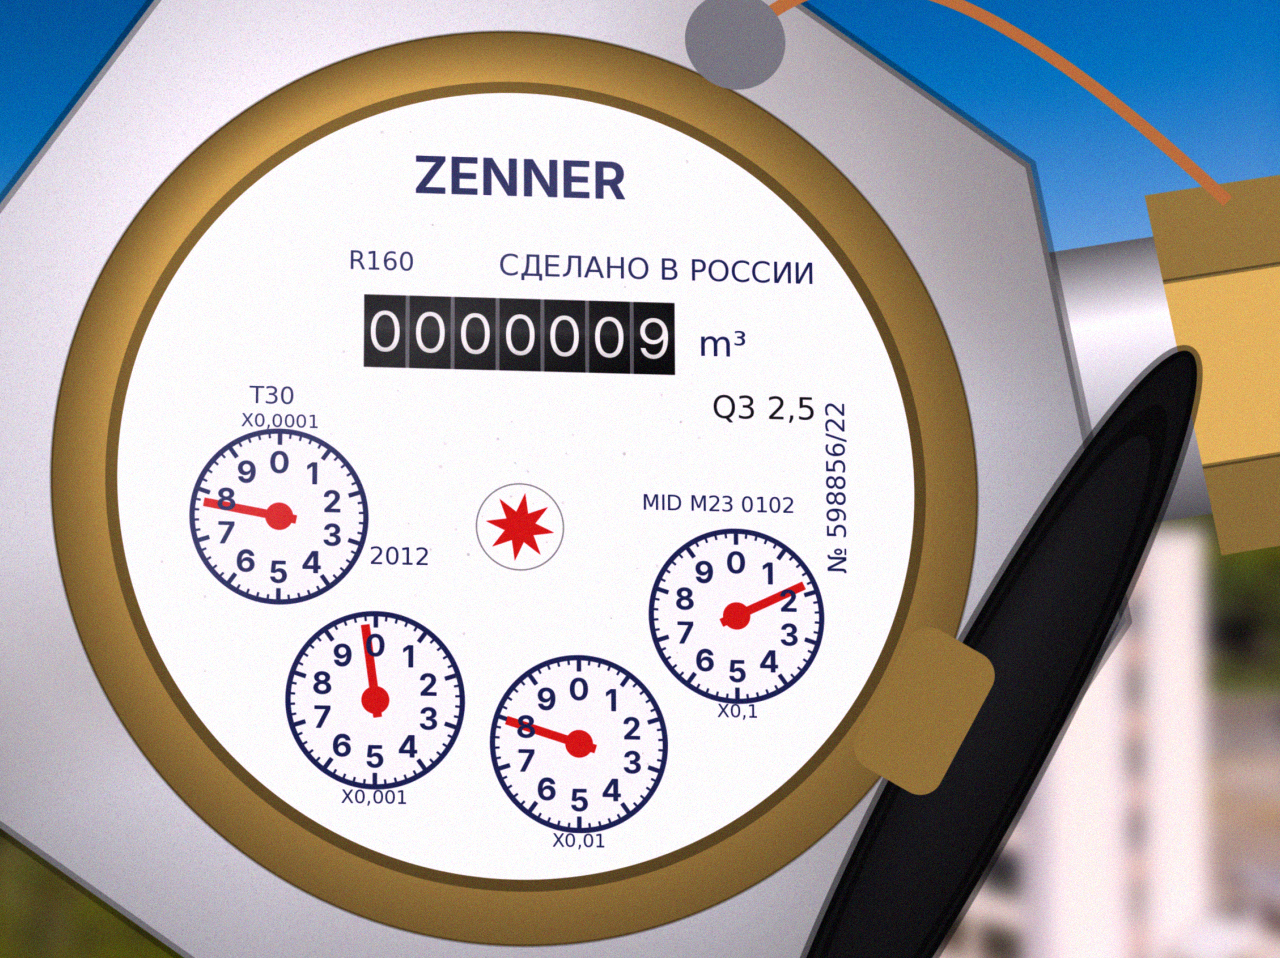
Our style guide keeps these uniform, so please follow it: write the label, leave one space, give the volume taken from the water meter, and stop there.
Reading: 9.1797 m³
